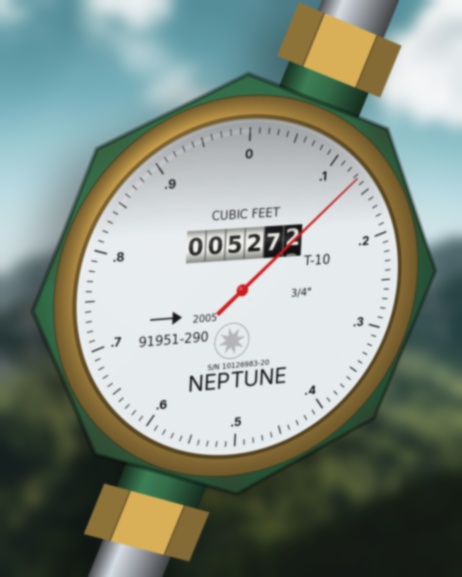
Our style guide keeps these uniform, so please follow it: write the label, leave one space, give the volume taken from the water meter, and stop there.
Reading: 5272.13 ft³
